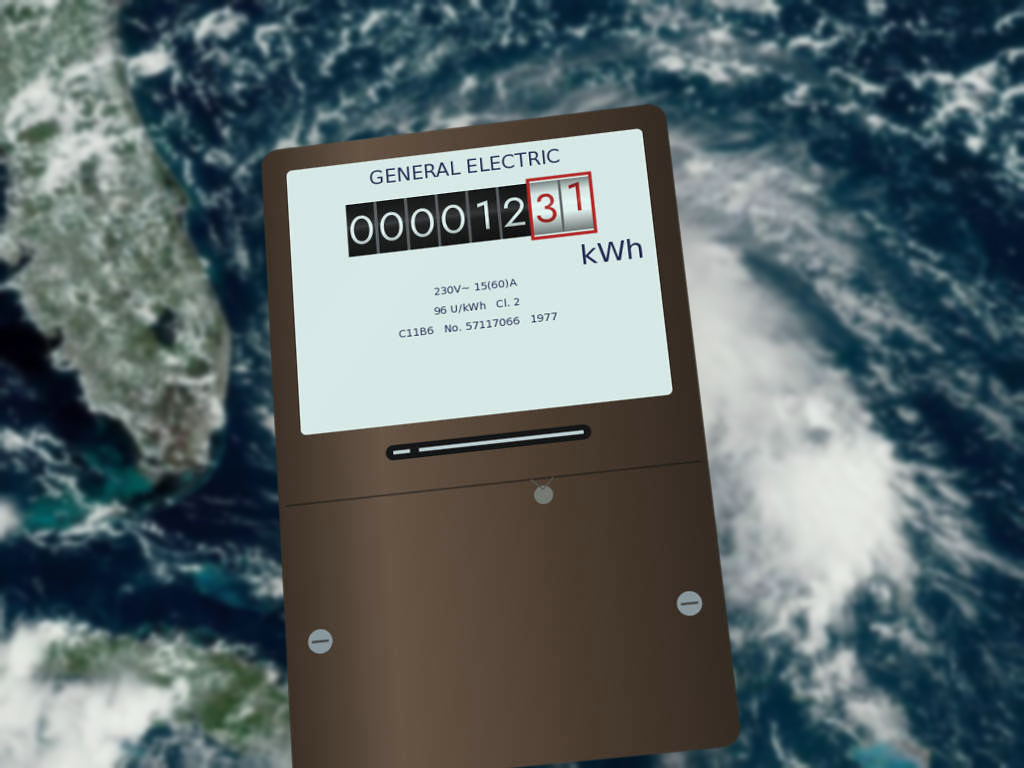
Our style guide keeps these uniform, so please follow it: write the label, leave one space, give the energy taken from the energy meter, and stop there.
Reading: 12.31 kWh
